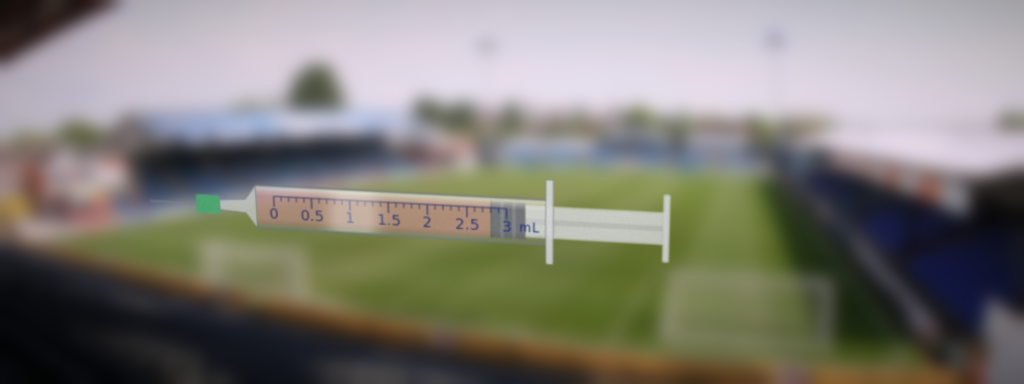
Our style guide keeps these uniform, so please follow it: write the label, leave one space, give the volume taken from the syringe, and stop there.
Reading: 2.8 mL
